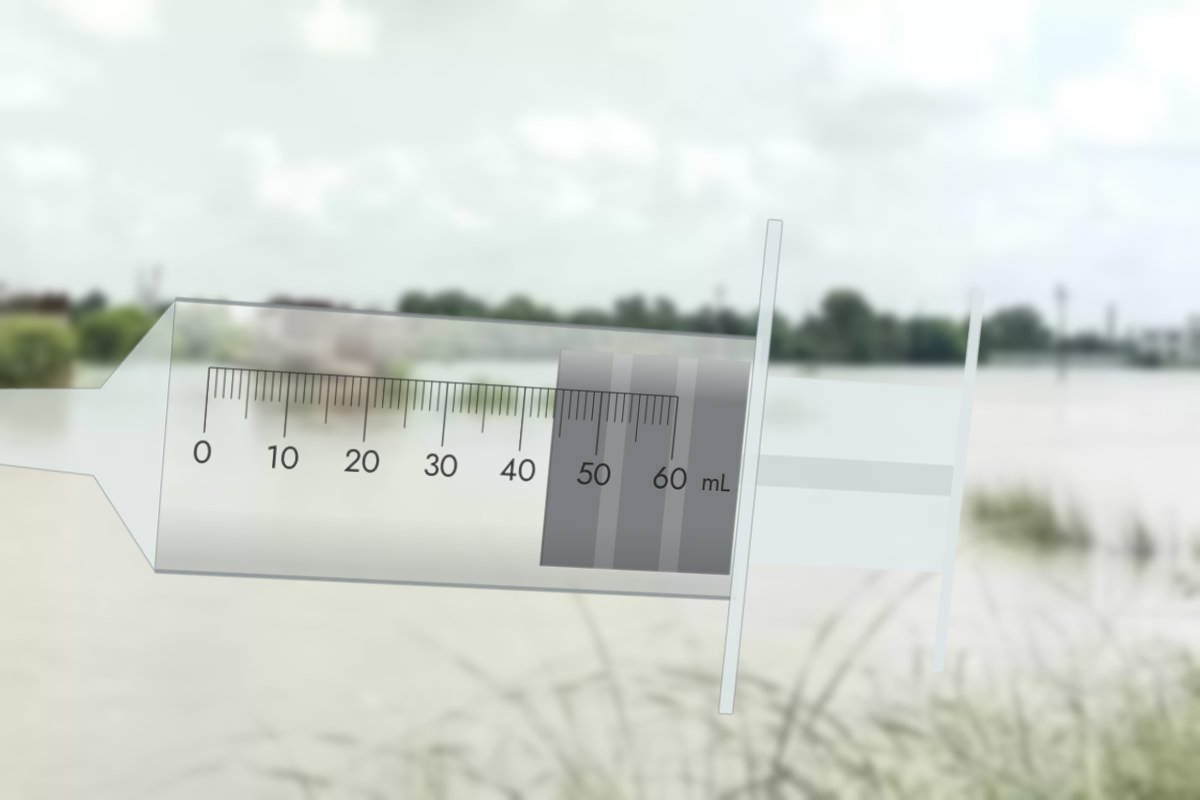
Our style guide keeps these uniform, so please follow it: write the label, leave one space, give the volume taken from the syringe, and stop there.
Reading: 44 mL
